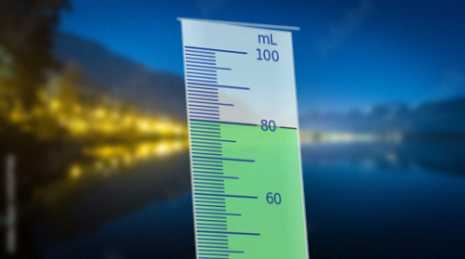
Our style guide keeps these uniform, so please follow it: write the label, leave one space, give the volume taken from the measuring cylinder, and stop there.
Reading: 80 mL
